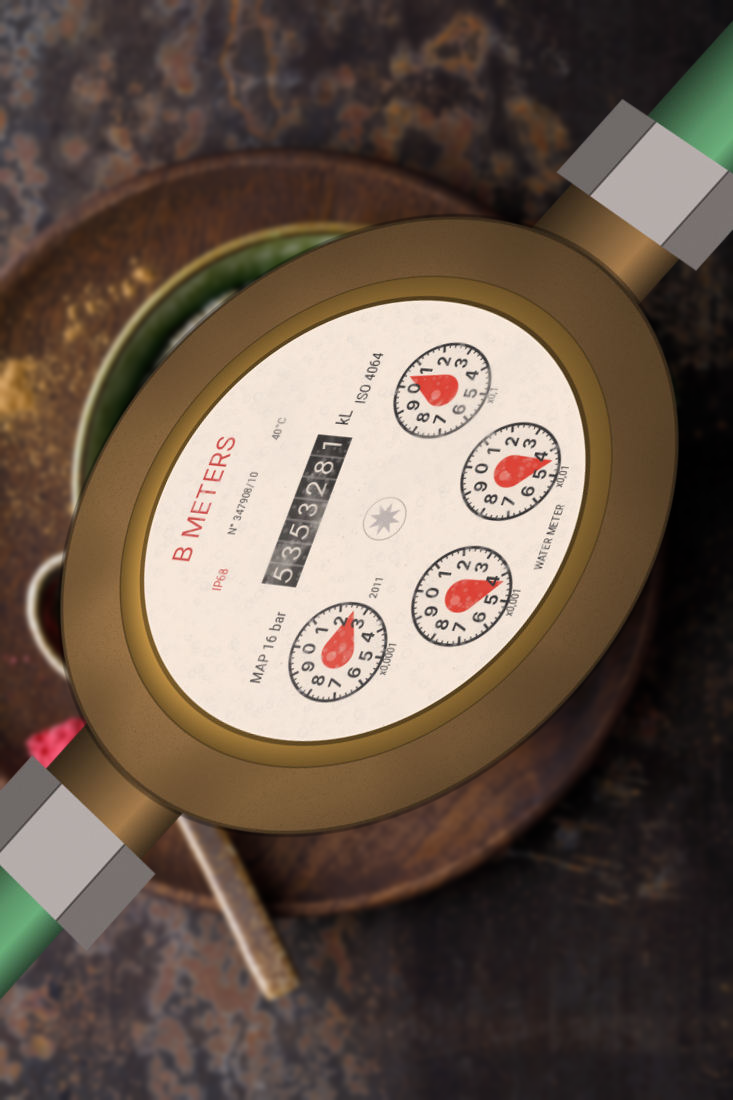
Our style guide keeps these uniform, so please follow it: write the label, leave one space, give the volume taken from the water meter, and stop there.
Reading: 5353281.0442 kL
